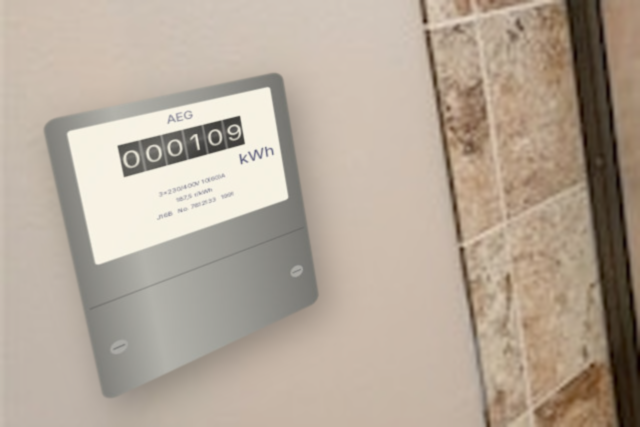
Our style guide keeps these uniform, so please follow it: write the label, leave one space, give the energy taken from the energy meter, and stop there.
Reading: 109 kWh
